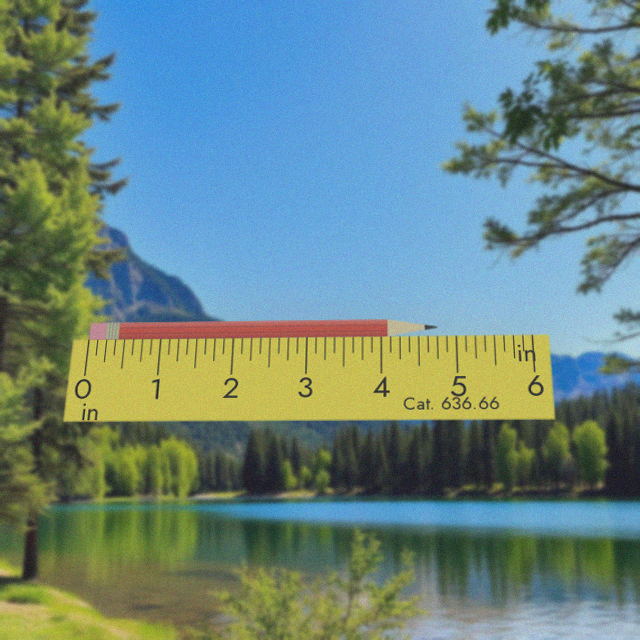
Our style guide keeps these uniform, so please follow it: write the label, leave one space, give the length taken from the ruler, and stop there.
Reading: 4.75 in
